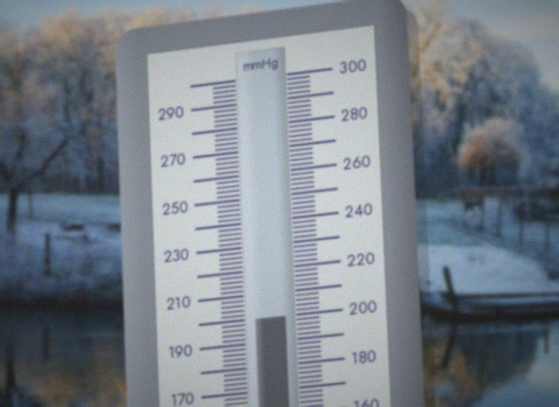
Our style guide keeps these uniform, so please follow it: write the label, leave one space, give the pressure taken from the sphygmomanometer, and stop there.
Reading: 200 mmHg
